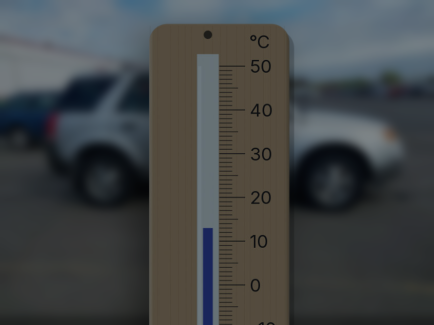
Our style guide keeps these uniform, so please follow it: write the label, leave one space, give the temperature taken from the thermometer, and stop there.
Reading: 13 °C
